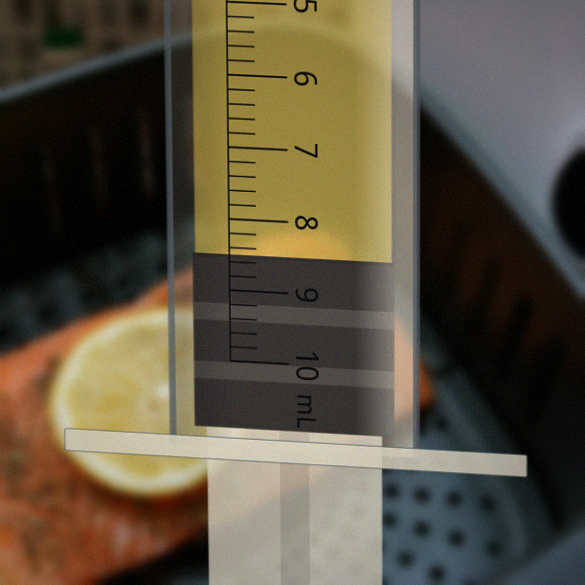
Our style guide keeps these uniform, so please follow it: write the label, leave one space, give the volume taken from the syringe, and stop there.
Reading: 8.5 mL
